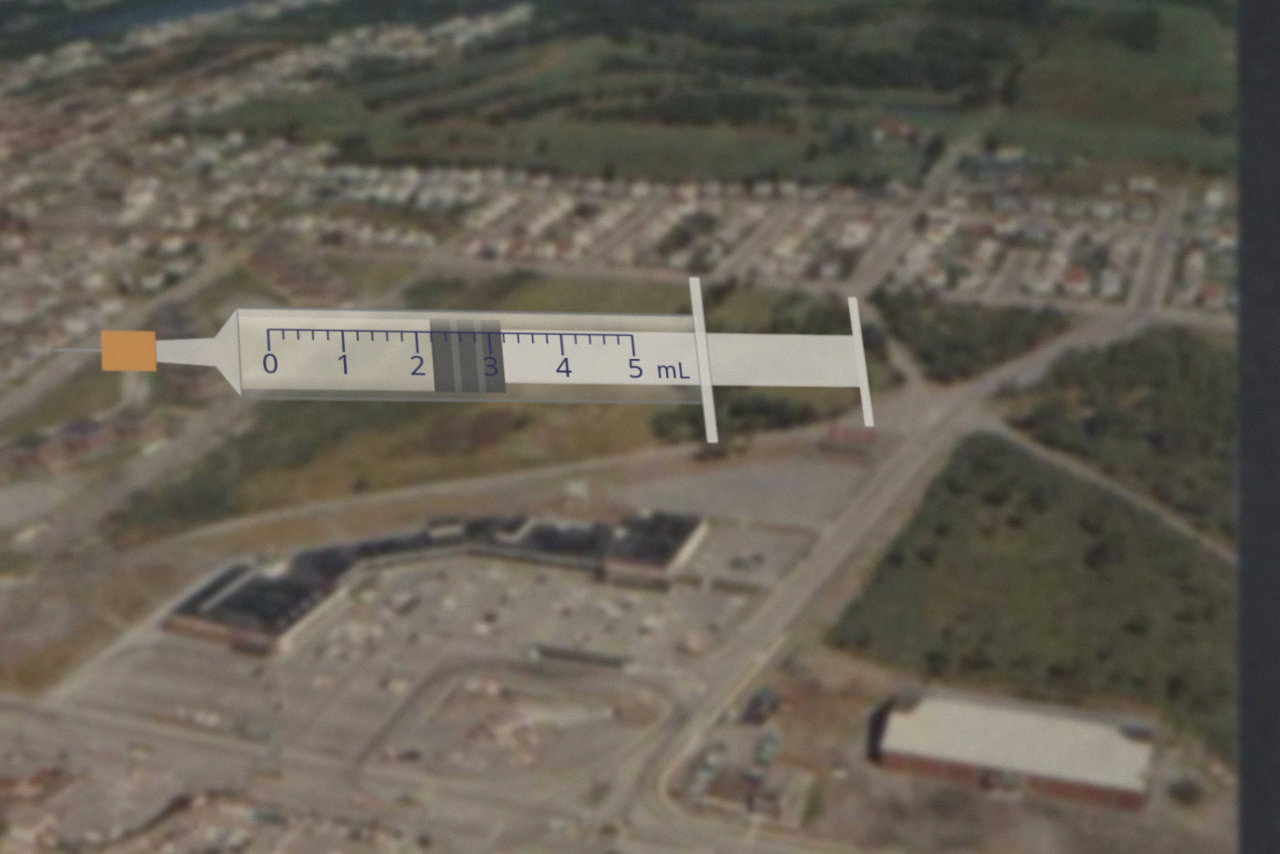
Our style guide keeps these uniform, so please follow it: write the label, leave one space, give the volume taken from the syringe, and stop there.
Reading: 2.2 mL
